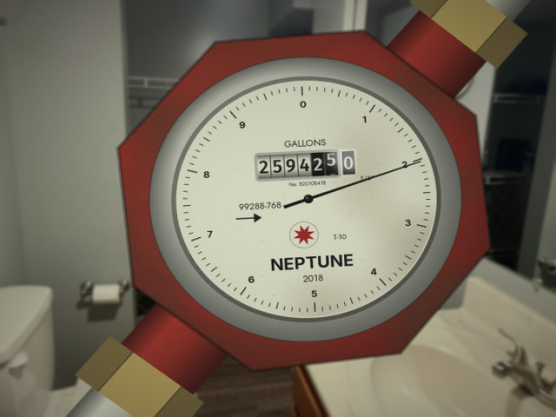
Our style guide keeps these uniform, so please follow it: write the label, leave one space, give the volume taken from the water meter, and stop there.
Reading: 2594252.0 gal
